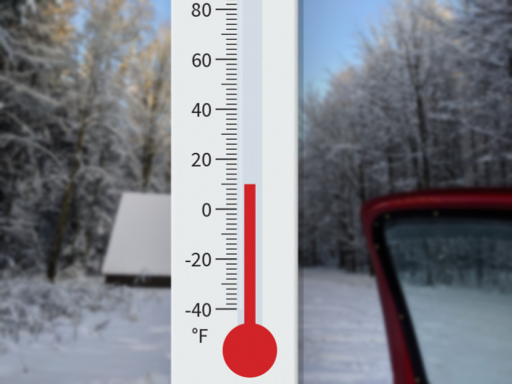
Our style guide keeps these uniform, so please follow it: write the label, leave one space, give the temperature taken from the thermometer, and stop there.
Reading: 10 °F
